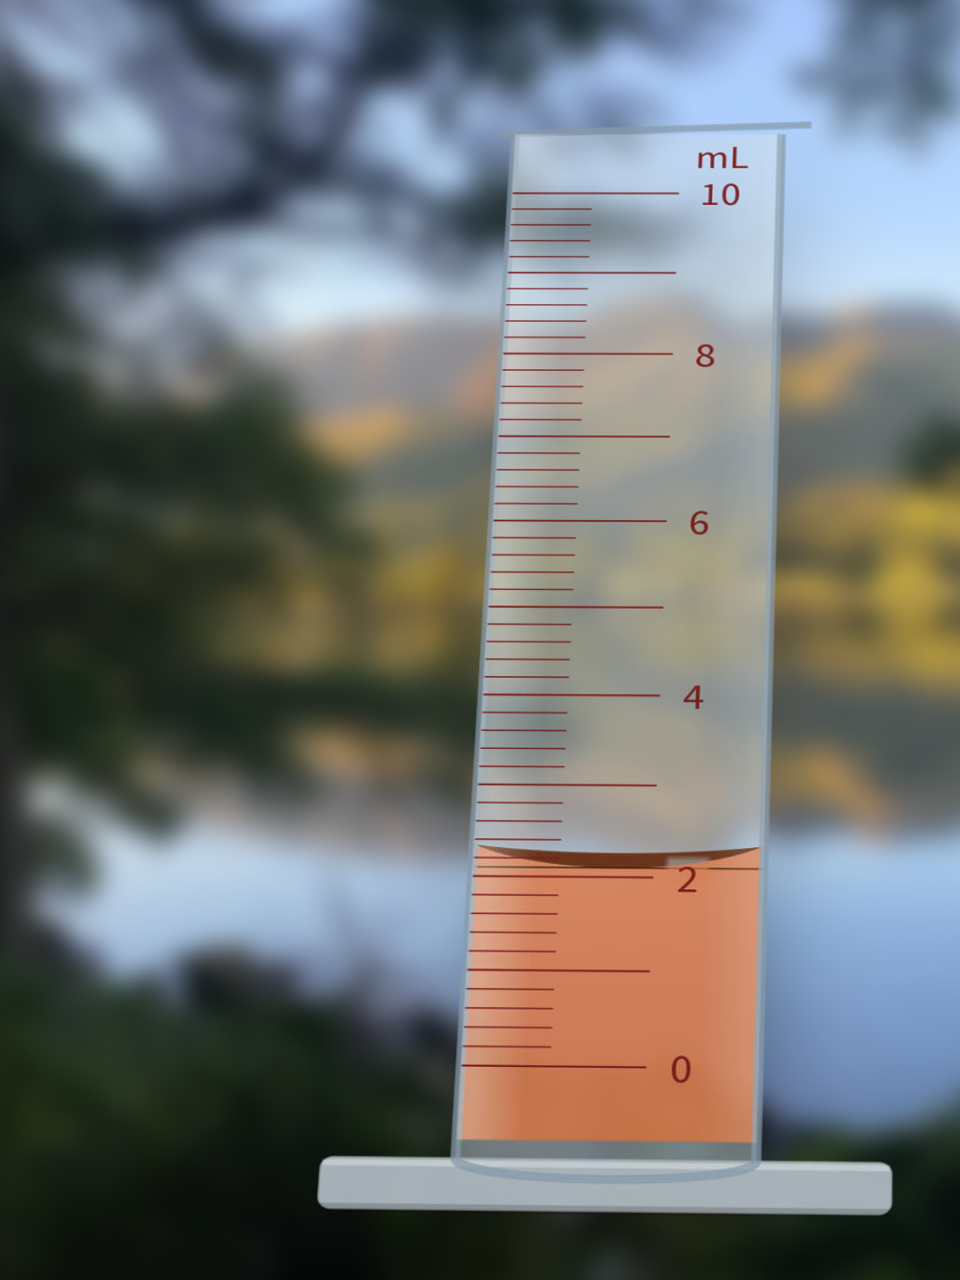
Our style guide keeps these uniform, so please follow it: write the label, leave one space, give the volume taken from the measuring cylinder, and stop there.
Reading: 2.1 mL
